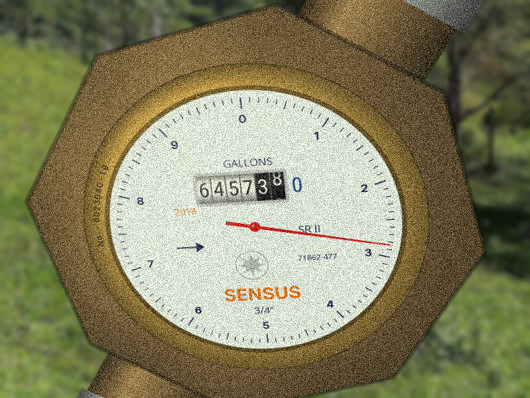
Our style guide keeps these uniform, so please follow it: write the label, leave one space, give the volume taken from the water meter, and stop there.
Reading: 6457382.8 gal
